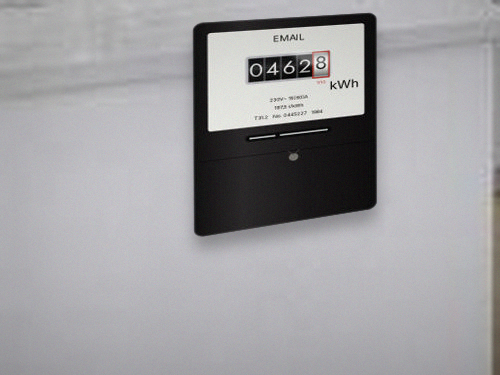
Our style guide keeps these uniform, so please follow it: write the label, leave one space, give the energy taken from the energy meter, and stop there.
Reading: 462.8 kWh
